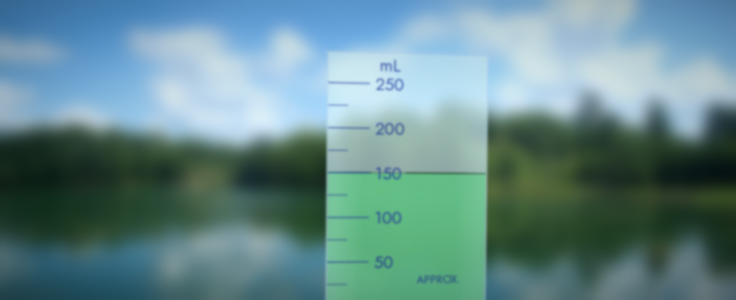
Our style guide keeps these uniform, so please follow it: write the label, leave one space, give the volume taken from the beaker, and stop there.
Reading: 150 mL
